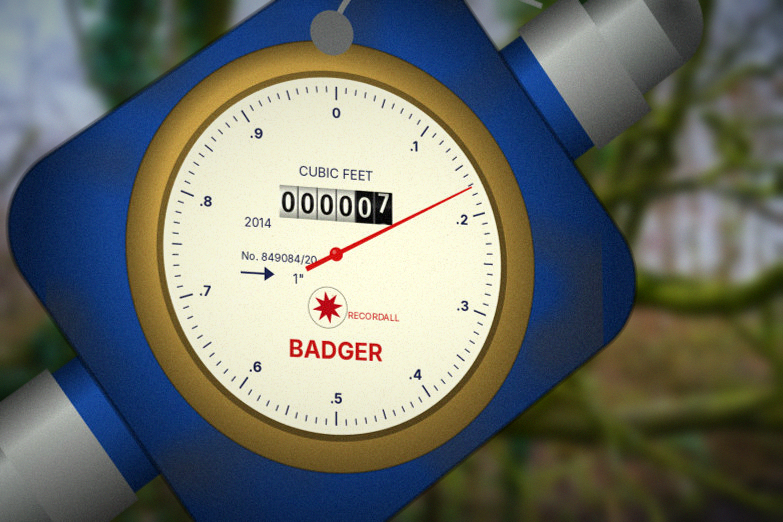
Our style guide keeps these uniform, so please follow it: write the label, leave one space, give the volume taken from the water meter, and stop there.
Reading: 7.17 ft³
